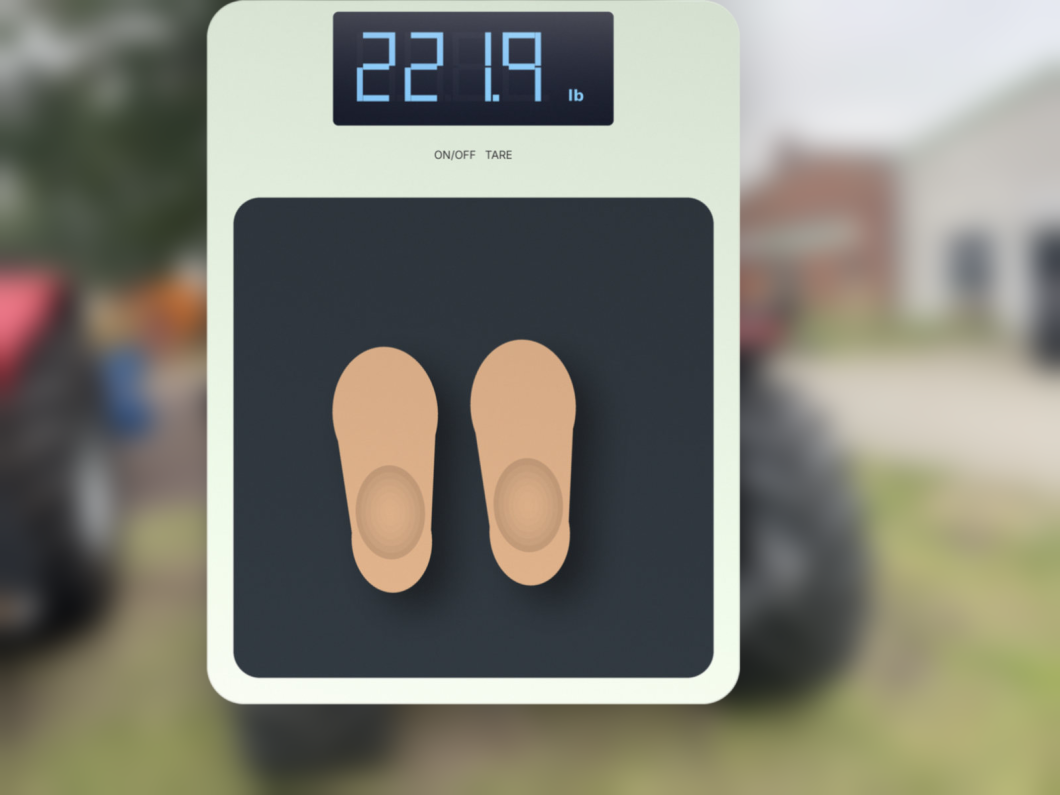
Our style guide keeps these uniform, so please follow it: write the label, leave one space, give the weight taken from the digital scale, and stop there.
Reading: 221.9 lb
